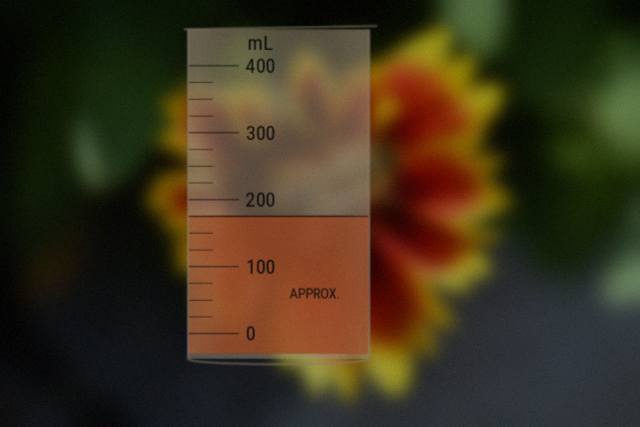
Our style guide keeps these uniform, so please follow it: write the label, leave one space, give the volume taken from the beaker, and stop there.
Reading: 175 mL
